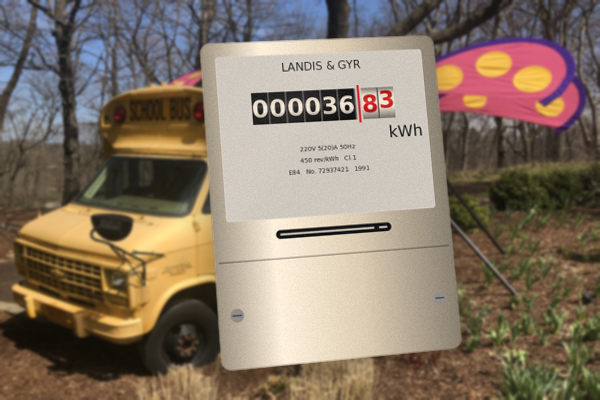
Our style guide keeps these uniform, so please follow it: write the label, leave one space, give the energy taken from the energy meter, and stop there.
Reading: 36.83 kWh
